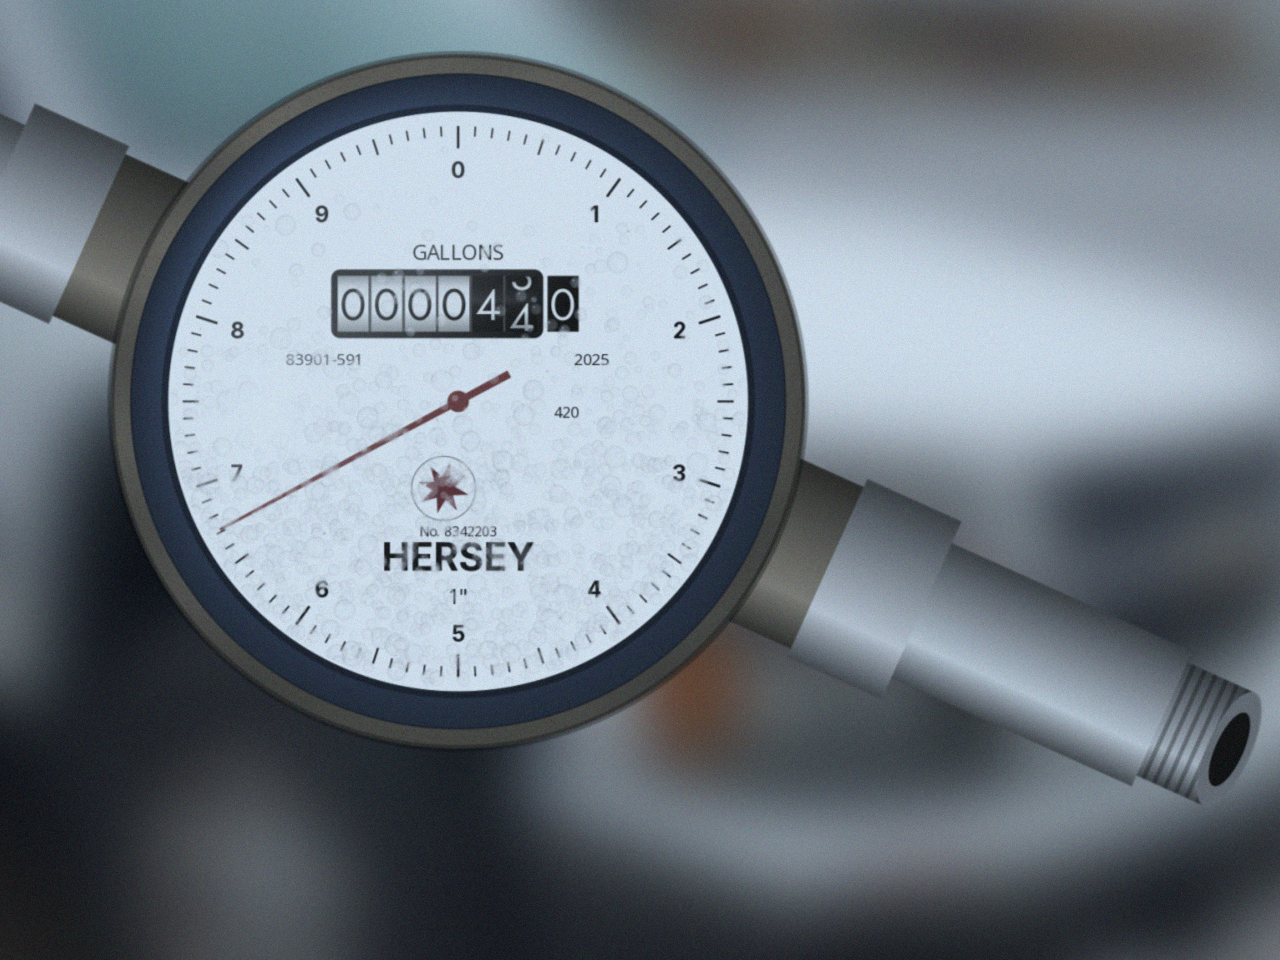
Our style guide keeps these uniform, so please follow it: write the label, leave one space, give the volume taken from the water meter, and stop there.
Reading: 436.7 gal
